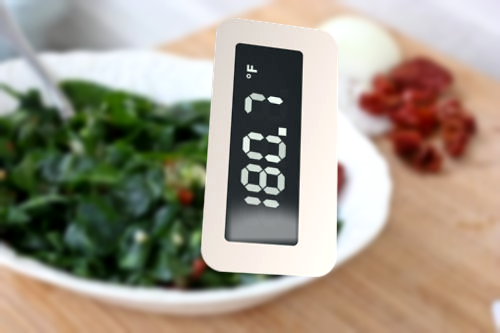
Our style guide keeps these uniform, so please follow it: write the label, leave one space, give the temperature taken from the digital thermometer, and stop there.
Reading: 180.7 °F
